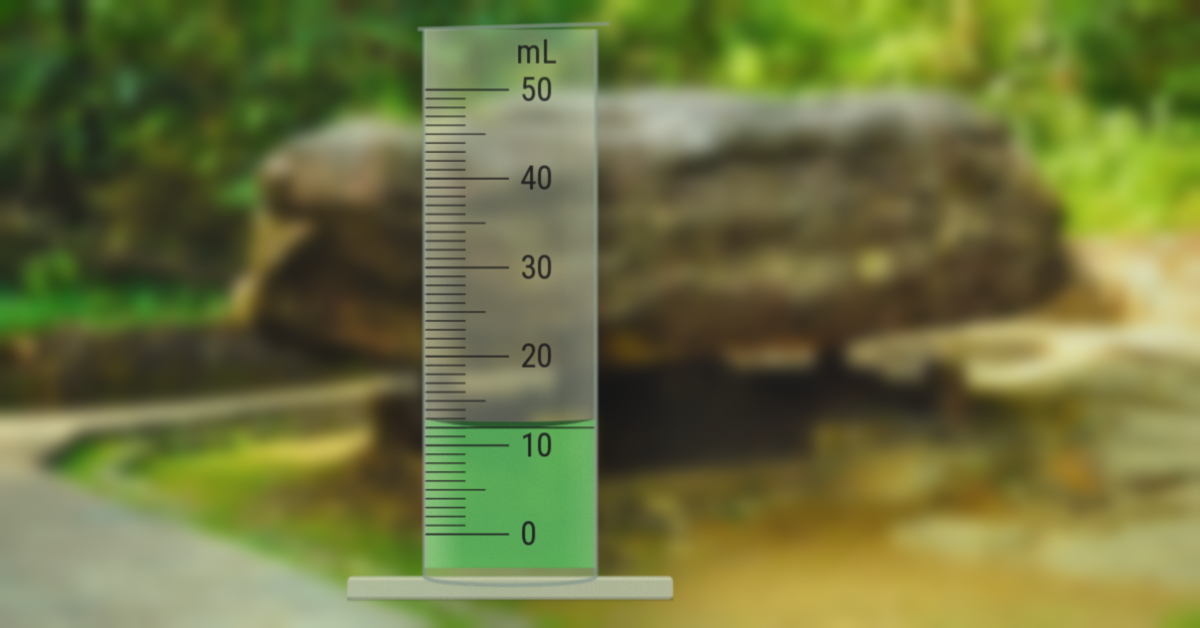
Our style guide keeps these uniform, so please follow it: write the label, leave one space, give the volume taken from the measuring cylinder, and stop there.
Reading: 12 mL
